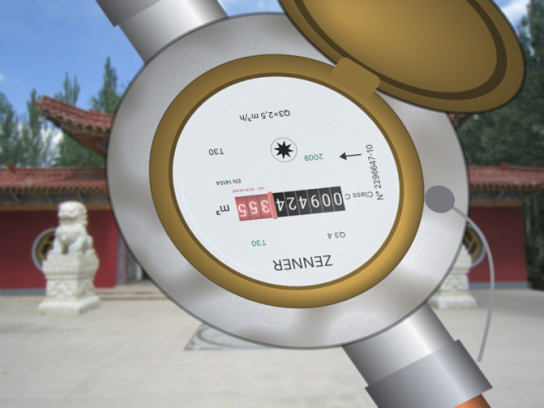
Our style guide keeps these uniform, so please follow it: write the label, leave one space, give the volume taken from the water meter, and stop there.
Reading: 9424.355 m³
